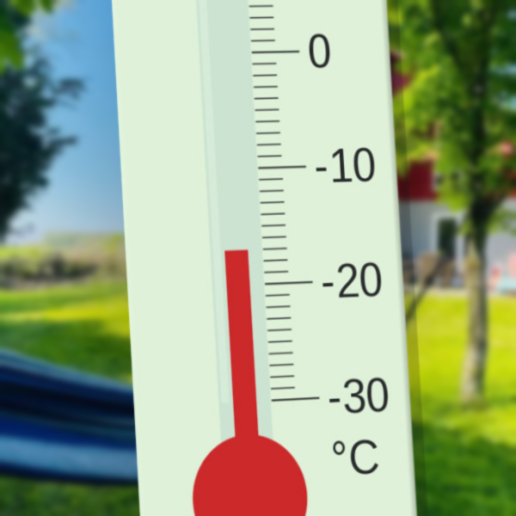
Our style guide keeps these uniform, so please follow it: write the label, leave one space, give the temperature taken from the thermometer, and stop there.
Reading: -17 °C
